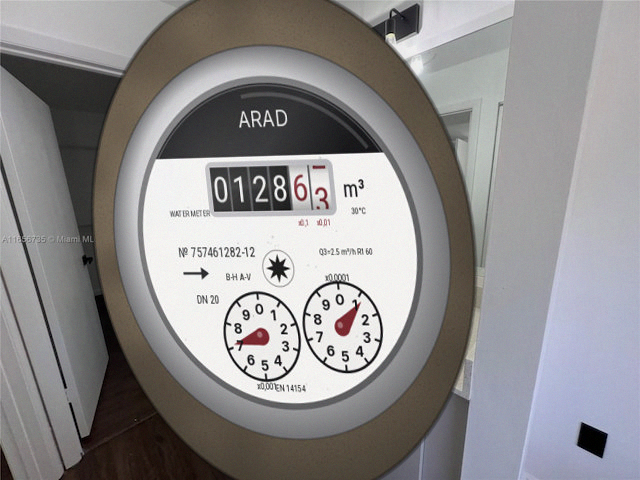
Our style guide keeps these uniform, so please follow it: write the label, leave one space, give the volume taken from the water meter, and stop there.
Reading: 128.6271 m³
